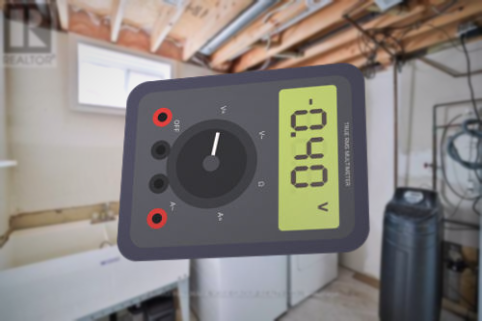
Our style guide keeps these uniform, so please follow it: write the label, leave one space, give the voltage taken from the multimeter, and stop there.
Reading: -0.40 V
